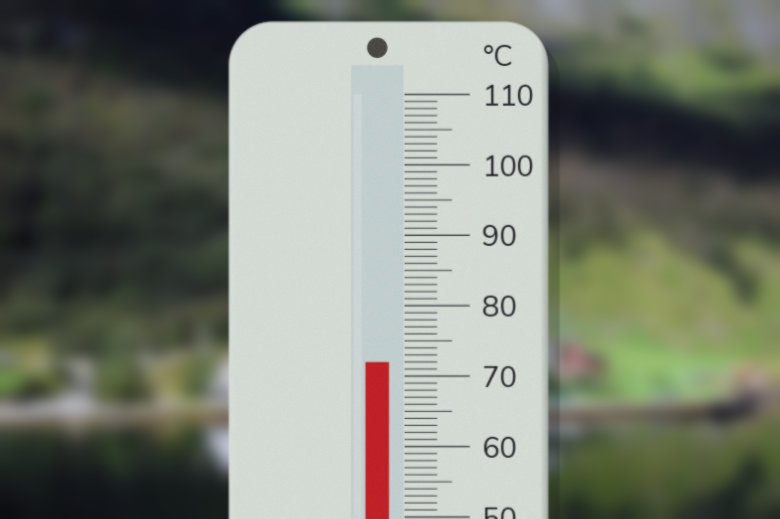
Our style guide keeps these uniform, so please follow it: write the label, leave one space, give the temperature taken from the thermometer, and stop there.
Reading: 72 °C
